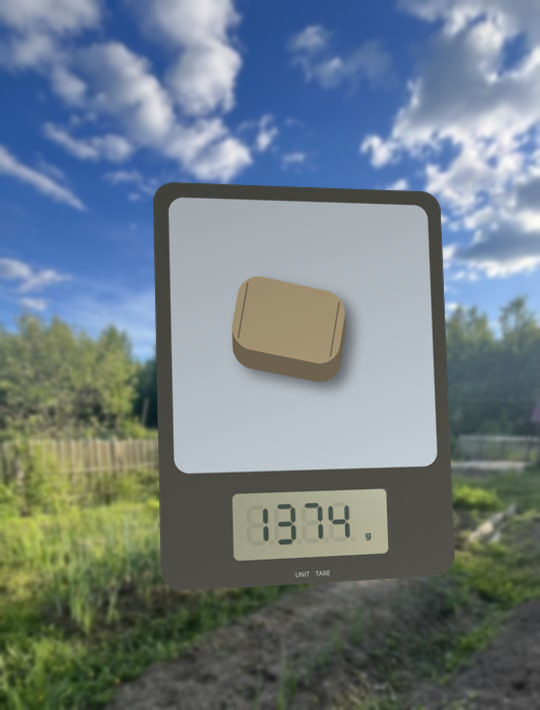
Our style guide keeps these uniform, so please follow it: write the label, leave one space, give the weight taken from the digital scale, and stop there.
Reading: 1374 g
